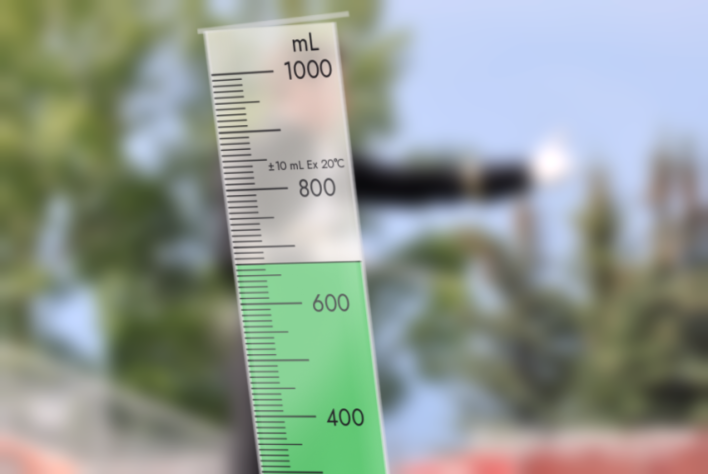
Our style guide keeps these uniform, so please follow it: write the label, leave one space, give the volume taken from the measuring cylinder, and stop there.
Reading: 670 mL
